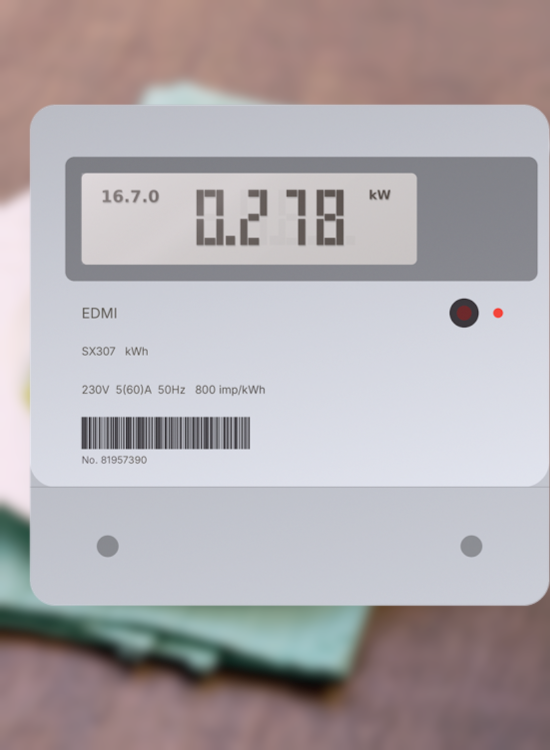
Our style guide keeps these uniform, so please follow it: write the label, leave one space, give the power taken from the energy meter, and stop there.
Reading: 0.278 kW
